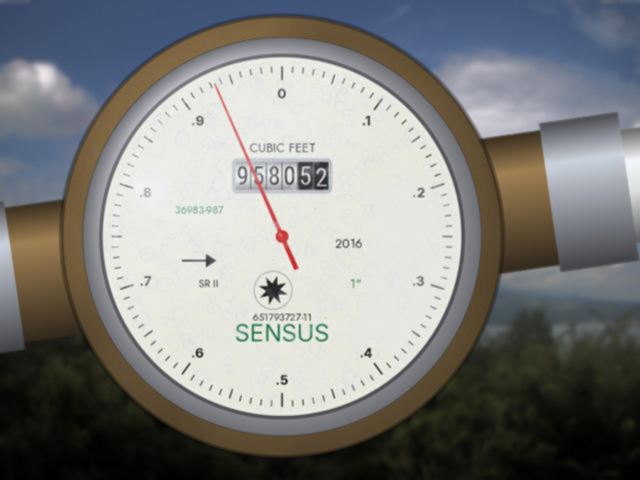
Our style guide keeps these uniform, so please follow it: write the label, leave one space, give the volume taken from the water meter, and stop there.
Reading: 958051.93 ft³
